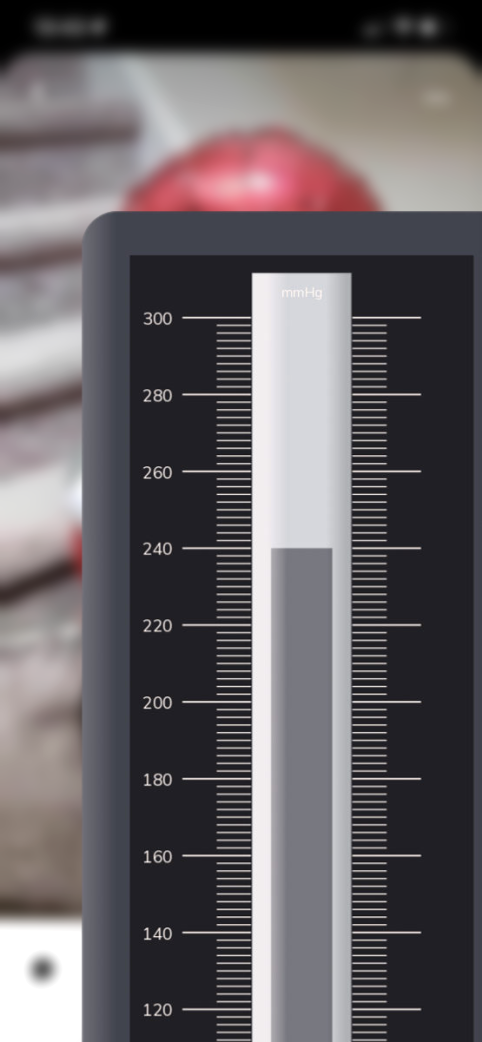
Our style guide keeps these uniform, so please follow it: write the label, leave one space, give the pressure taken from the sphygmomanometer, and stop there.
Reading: 240 mmHg
